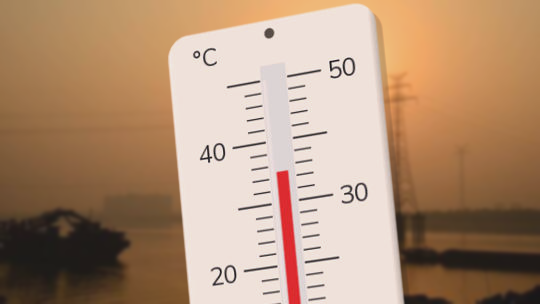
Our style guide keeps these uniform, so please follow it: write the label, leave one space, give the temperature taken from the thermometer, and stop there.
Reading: 35 °C
